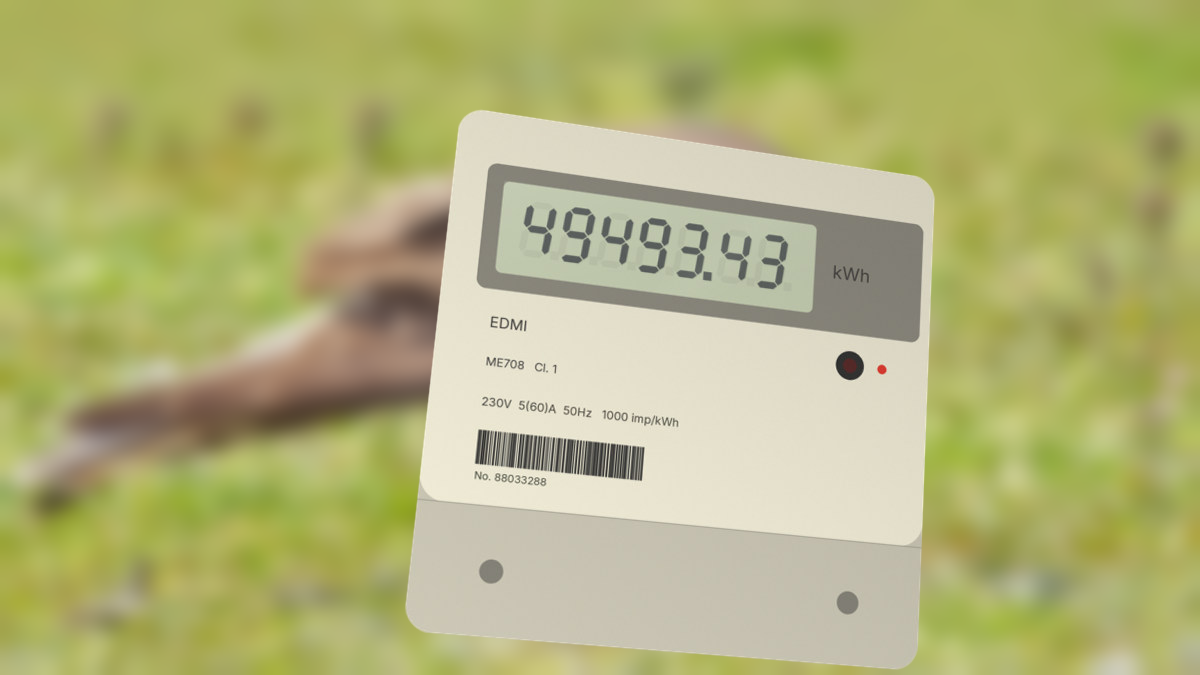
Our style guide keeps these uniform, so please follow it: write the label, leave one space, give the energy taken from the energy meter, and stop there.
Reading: 49493.43 kWh
